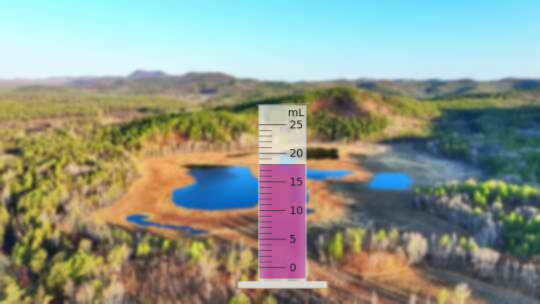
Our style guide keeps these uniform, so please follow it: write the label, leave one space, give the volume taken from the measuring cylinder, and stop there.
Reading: 18 mL
